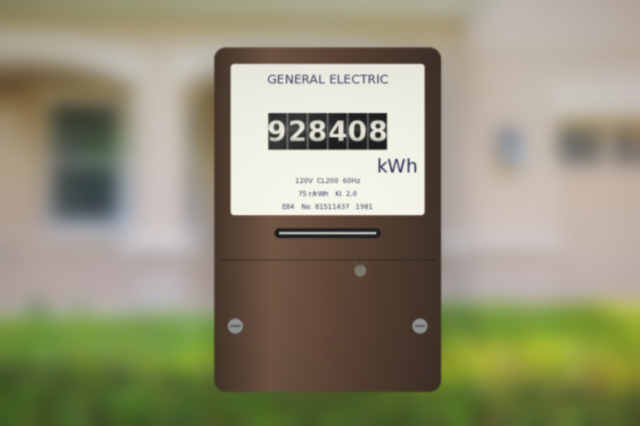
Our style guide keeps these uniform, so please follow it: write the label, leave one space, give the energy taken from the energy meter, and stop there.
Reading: 928408 kWh
